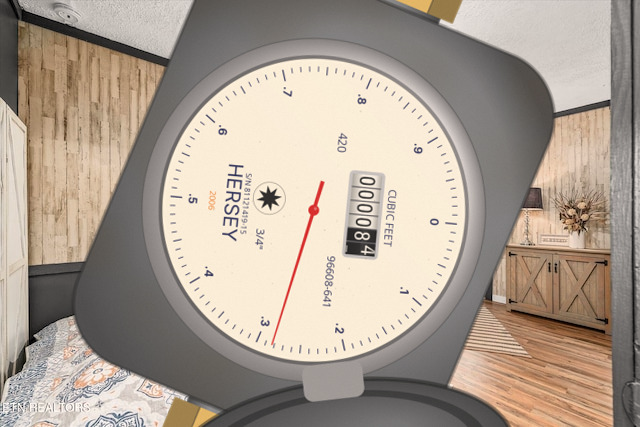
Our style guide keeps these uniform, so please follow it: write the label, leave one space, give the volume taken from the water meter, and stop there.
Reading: 84.28 ft³
